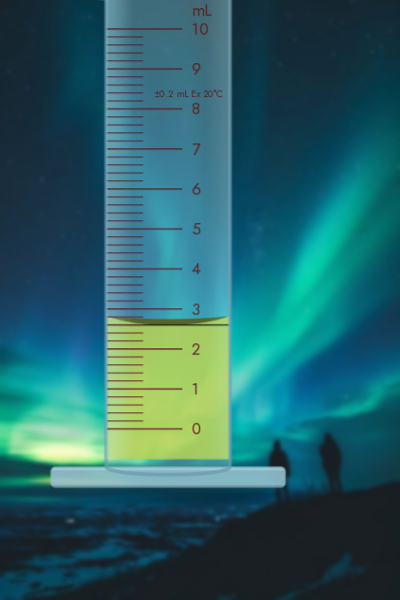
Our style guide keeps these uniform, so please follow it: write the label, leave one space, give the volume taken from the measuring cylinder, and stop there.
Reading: 2.6 mL
